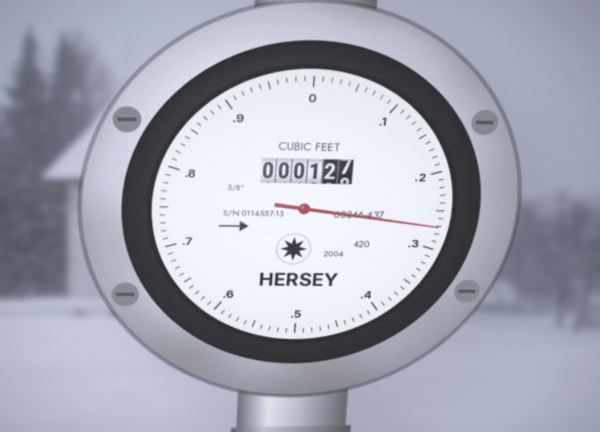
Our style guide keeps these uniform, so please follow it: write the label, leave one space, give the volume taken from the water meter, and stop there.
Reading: 127.27 ft³
